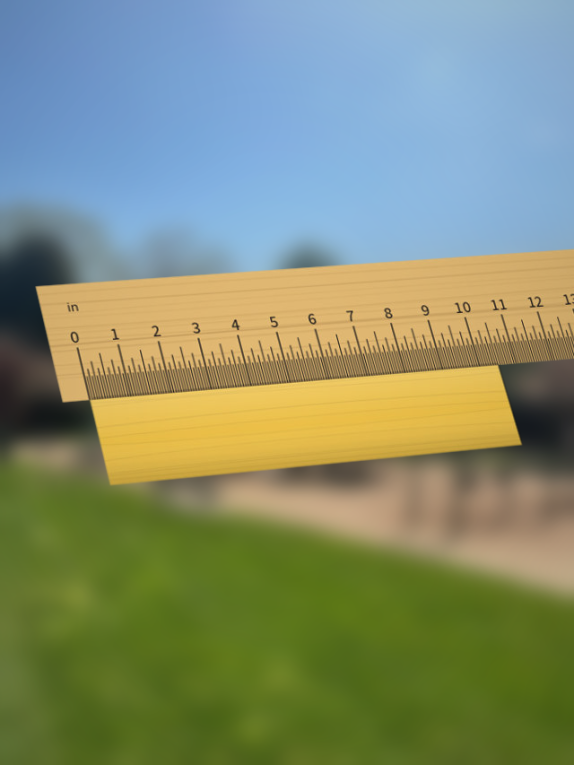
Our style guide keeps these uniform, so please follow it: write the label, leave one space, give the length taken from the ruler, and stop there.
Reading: 10.5 in
